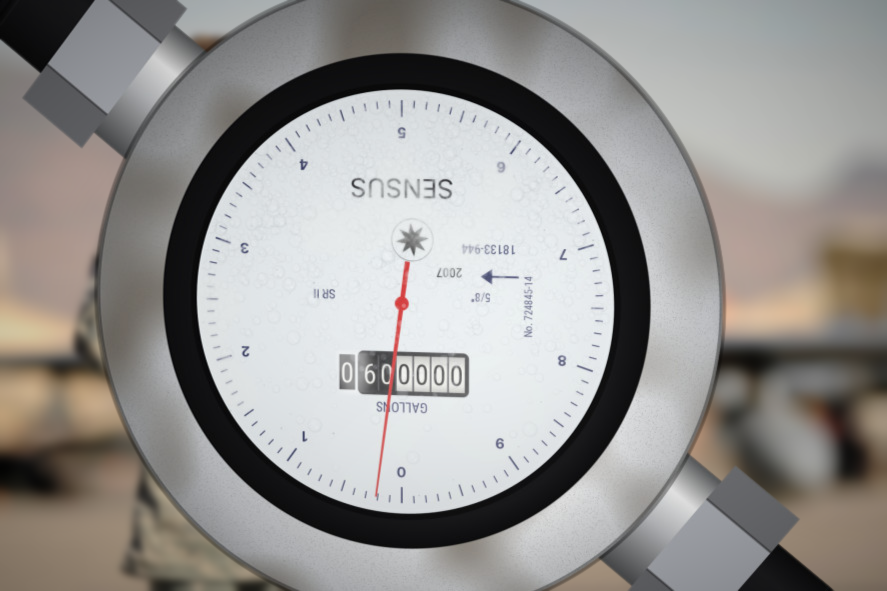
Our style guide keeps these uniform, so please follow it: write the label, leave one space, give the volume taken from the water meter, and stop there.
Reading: 90.2 gal
